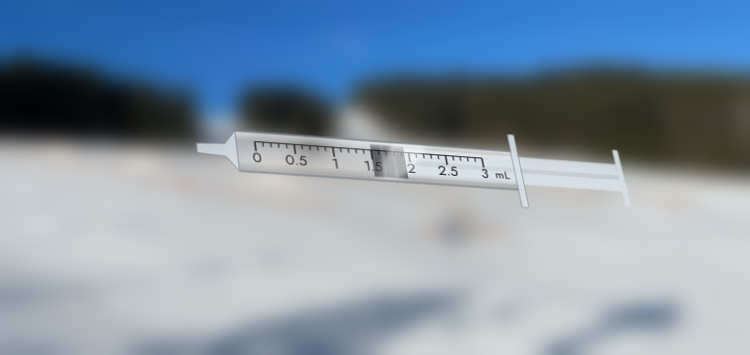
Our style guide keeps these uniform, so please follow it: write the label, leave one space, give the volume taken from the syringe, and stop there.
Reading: 1.5 mL
